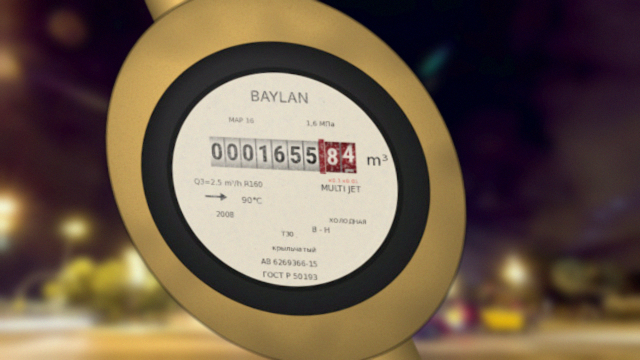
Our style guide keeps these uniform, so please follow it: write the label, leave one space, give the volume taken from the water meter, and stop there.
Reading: 1655.84 m³
